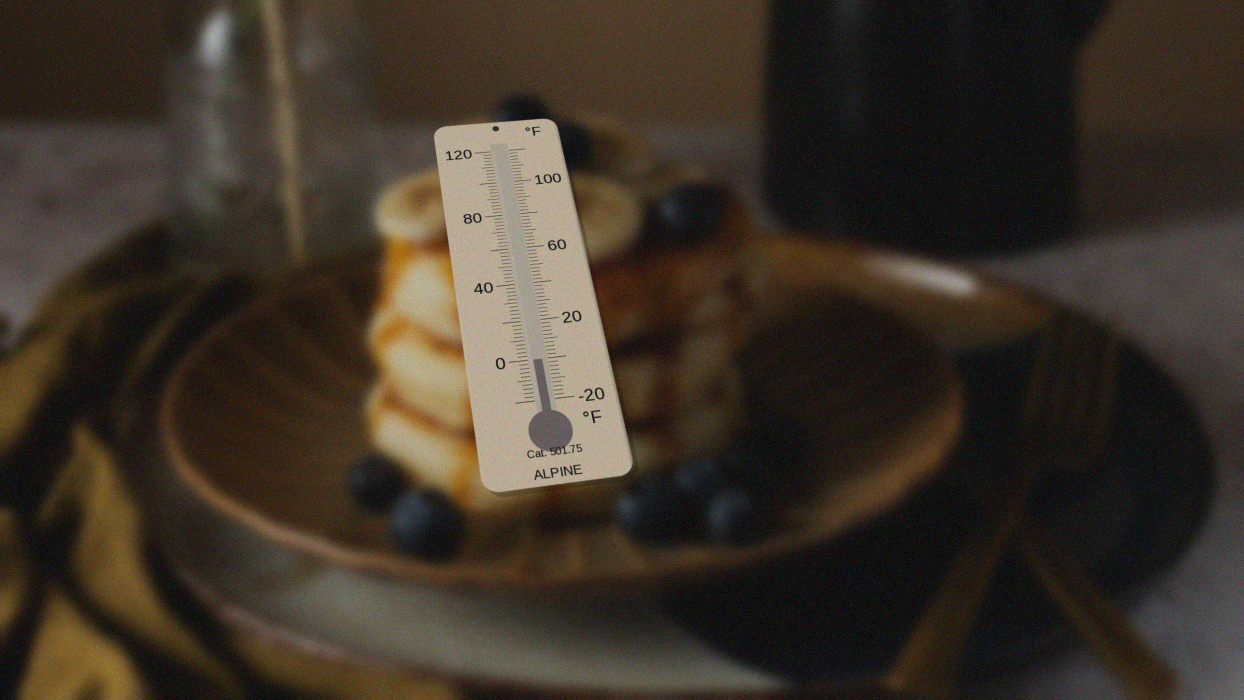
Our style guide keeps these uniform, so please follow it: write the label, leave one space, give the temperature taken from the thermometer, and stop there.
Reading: 0 °F
